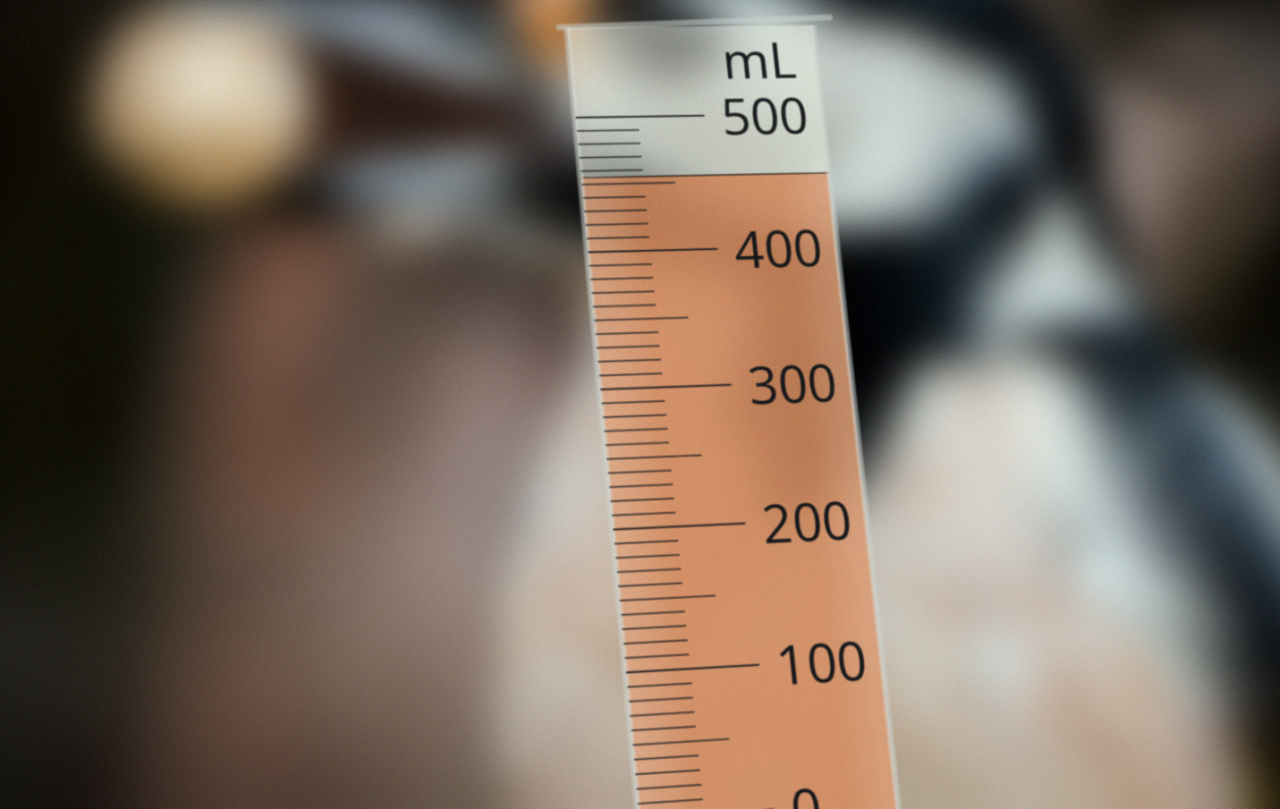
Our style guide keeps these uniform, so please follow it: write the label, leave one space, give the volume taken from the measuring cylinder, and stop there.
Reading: 455 mL
